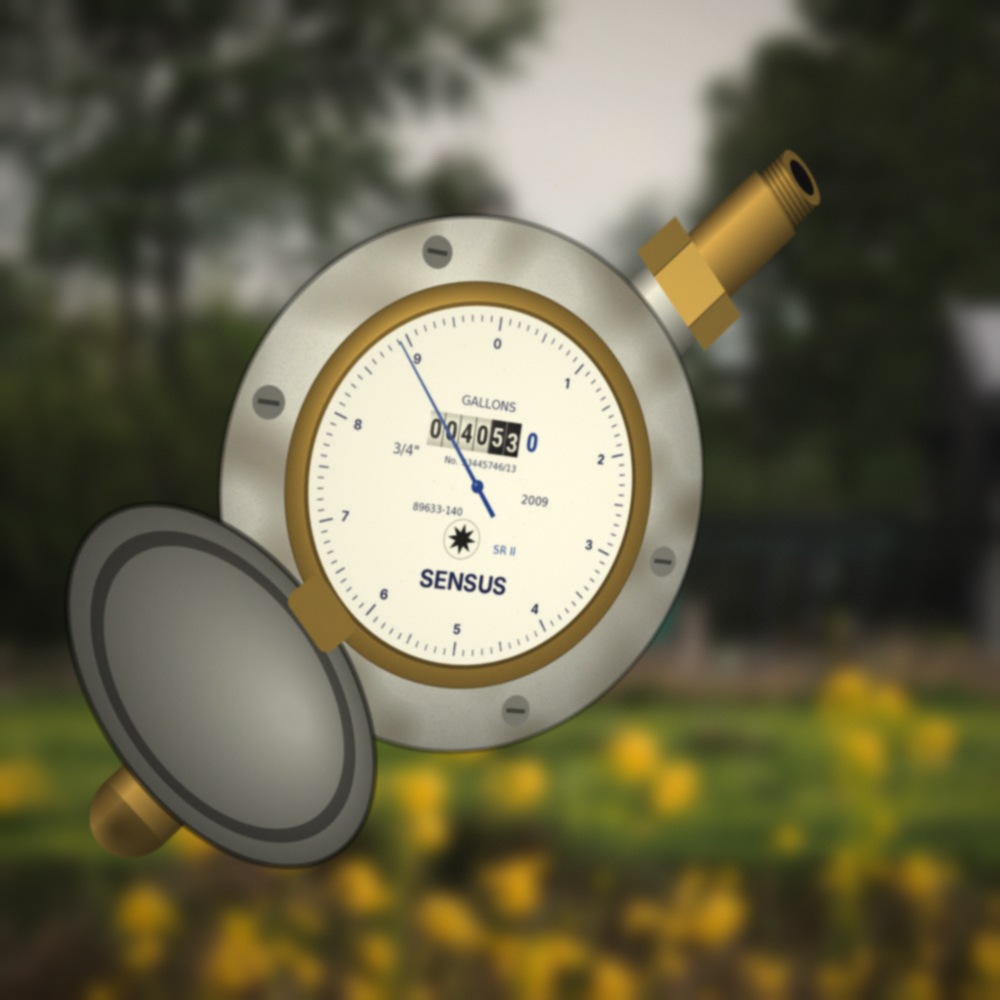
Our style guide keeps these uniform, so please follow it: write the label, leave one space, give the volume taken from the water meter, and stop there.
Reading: 40528.9 gal
